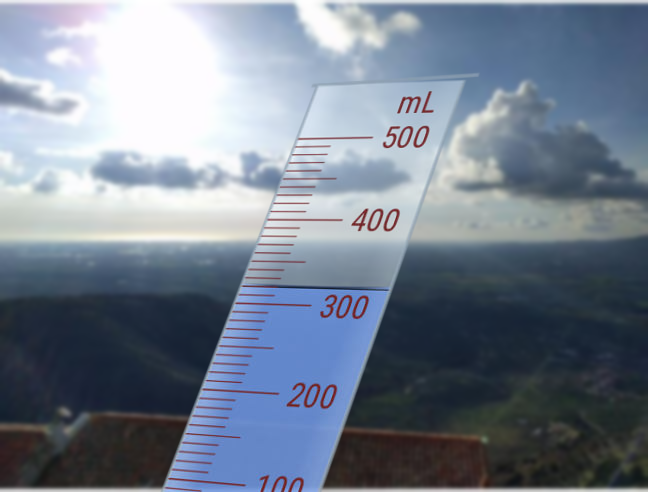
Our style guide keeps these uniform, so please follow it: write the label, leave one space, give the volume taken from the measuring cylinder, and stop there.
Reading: 320 mL
